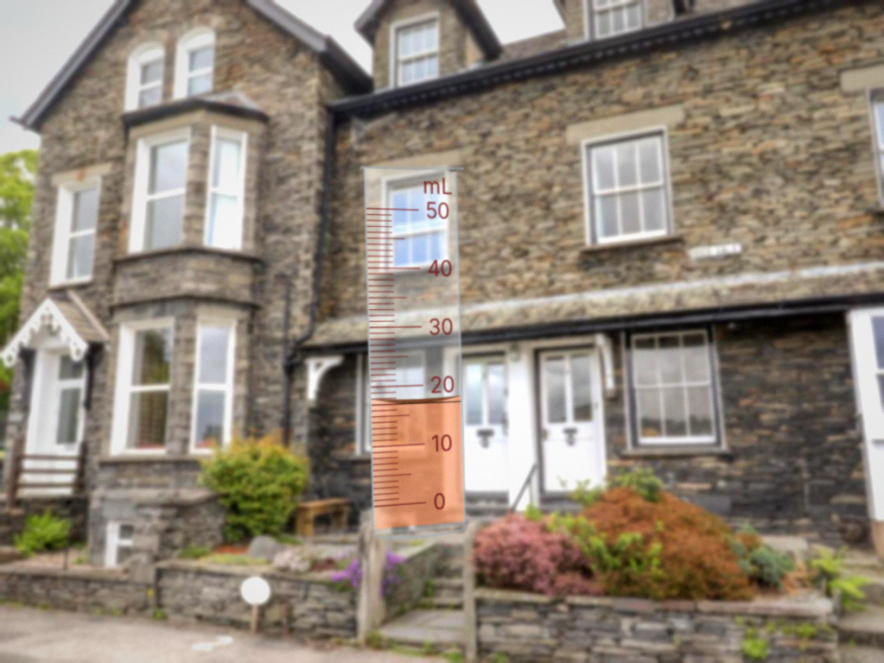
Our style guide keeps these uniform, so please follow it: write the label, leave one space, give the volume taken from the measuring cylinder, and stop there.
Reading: 17 mL
